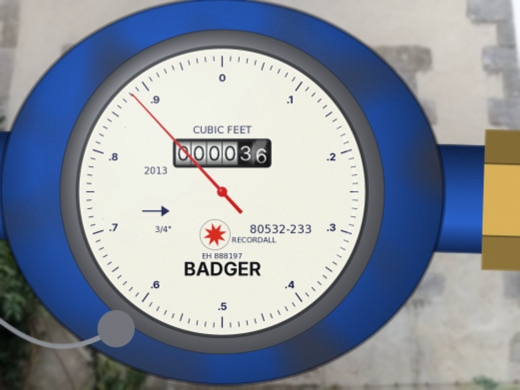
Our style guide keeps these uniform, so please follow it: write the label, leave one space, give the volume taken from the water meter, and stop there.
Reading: 35.88 ft³
